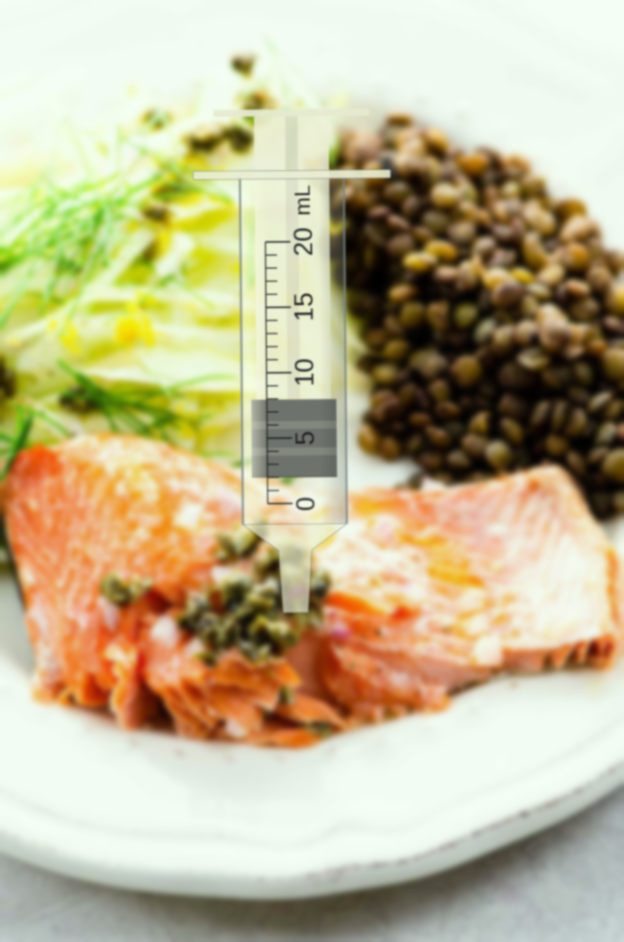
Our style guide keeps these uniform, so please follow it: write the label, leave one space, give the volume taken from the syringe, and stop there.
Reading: 2 mL
